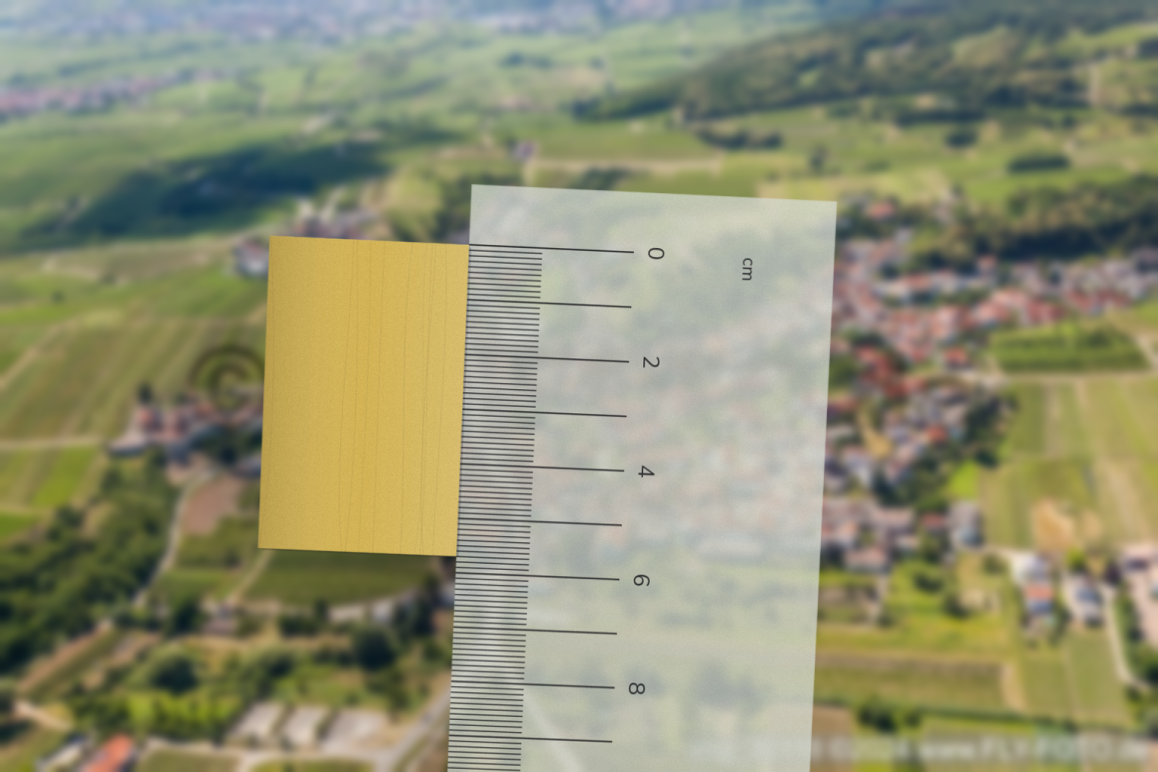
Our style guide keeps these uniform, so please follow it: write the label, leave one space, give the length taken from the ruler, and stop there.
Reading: 5.7 cm
